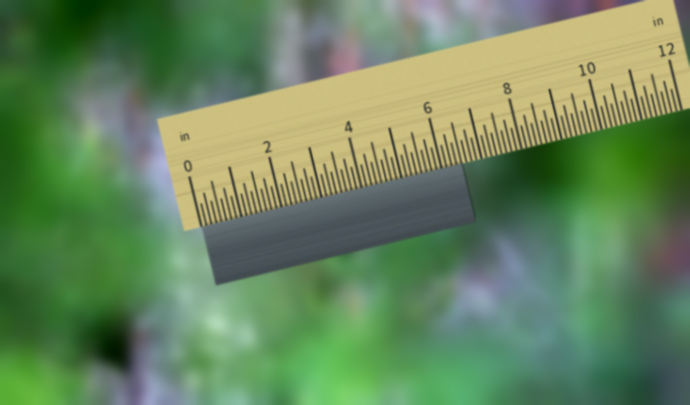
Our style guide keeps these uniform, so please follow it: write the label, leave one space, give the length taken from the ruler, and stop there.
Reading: 6.5 in
